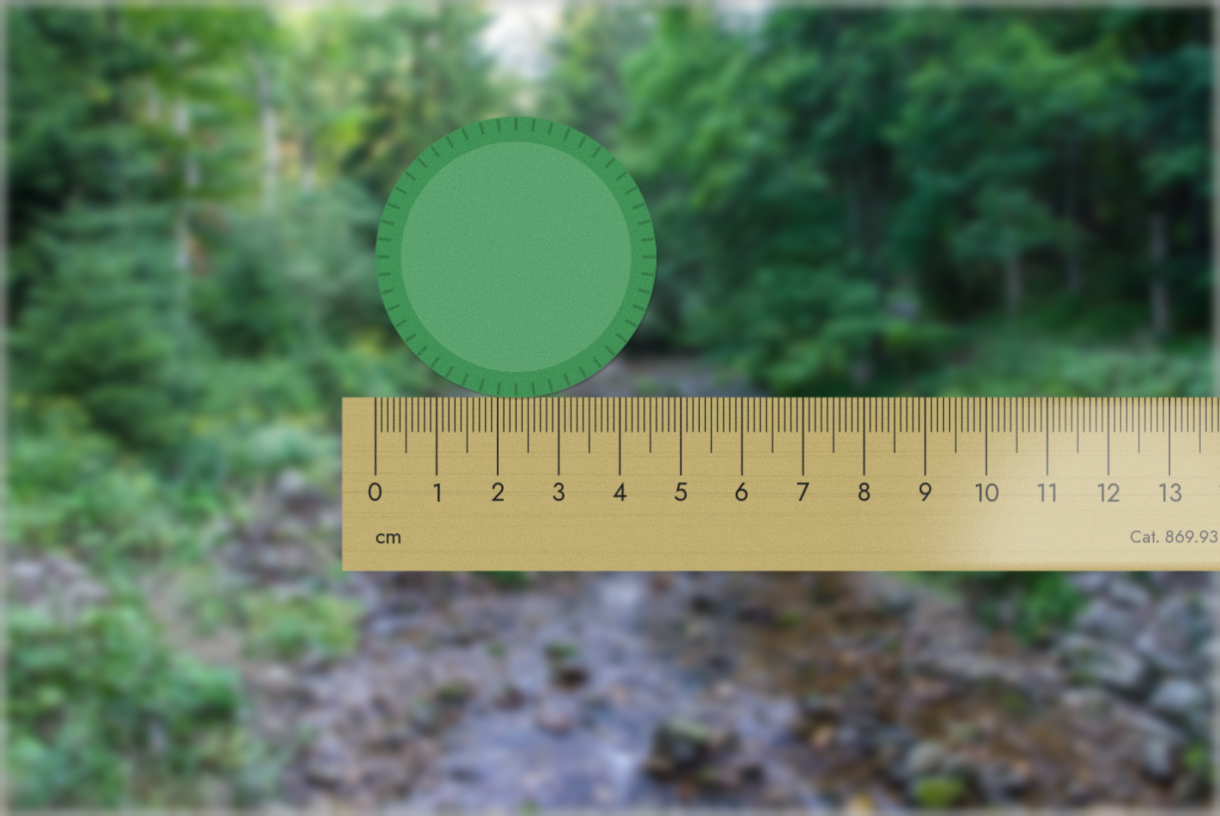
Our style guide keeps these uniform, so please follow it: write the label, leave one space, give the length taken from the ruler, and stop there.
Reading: 4.6 cm
